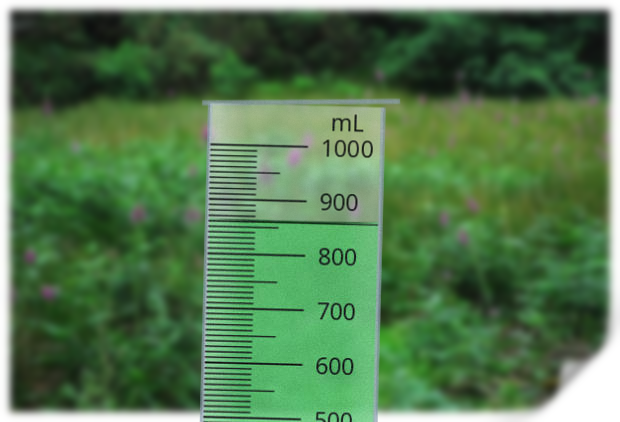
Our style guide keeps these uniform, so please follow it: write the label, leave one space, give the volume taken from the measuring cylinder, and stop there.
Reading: 860 mL
